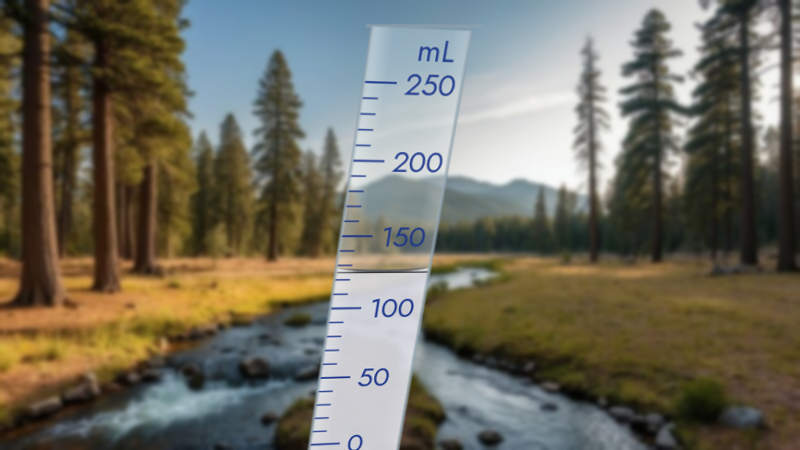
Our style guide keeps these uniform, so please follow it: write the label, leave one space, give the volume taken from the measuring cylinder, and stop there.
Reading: 125 mL
